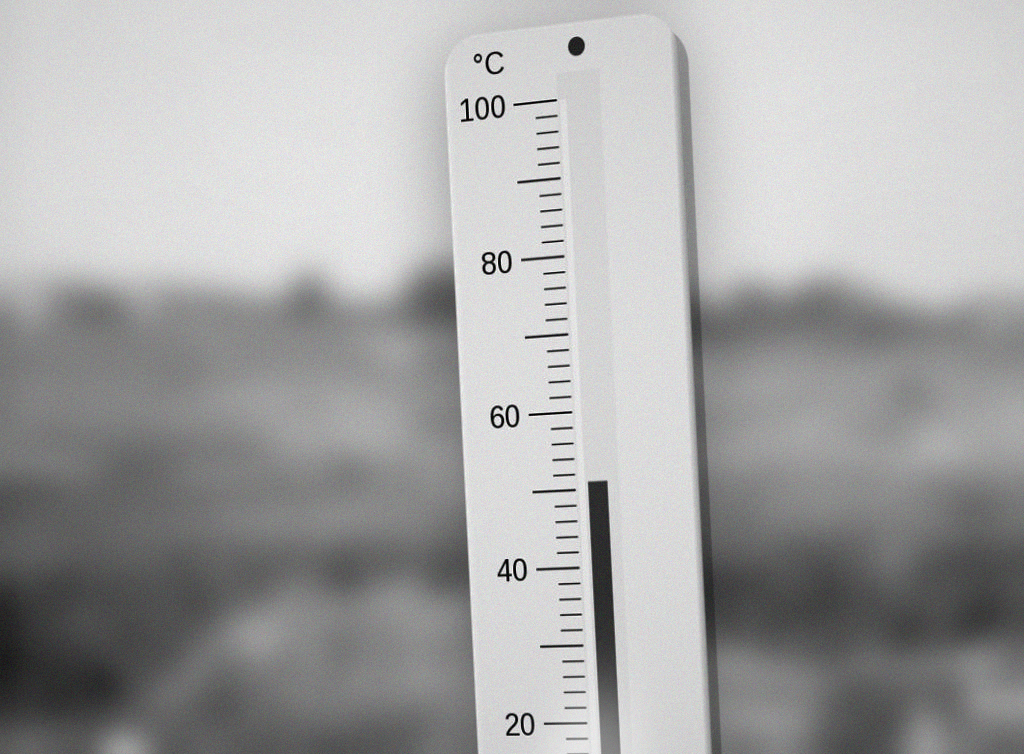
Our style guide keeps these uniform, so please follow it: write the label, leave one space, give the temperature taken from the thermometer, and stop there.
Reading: 51 °C
